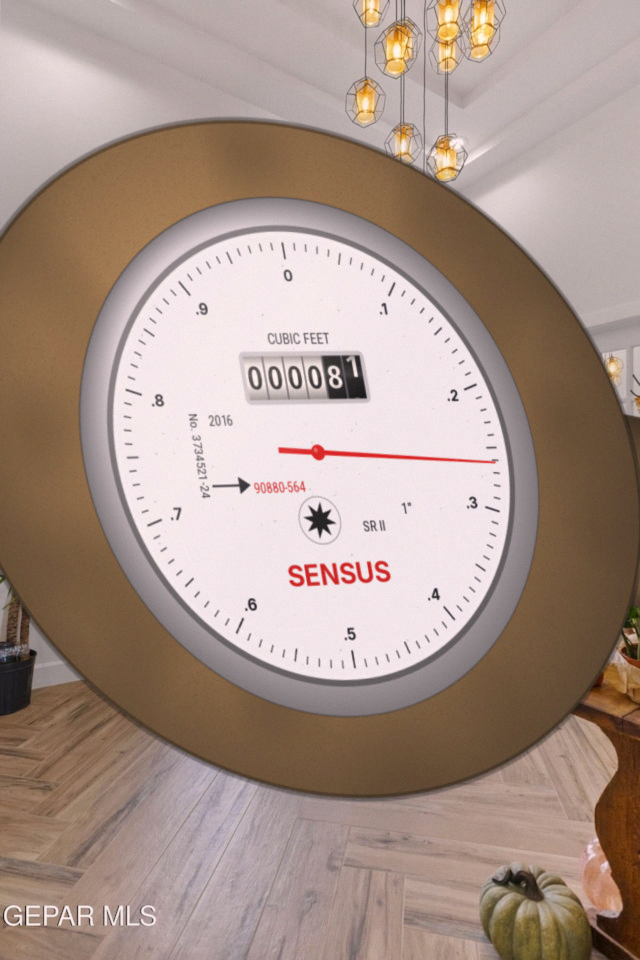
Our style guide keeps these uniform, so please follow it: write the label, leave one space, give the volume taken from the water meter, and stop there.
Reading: 81.26 ft³
